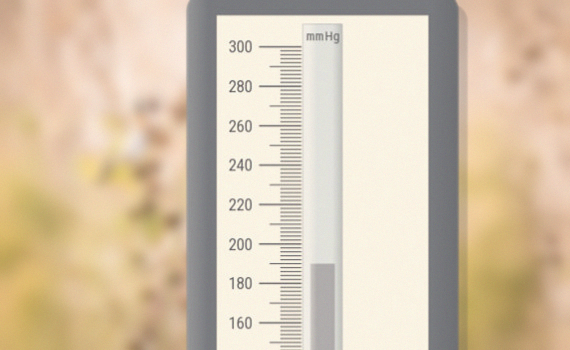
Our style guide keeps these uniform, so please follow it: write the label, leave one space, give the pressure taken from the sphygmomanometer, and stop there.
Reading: 190 mmHg
